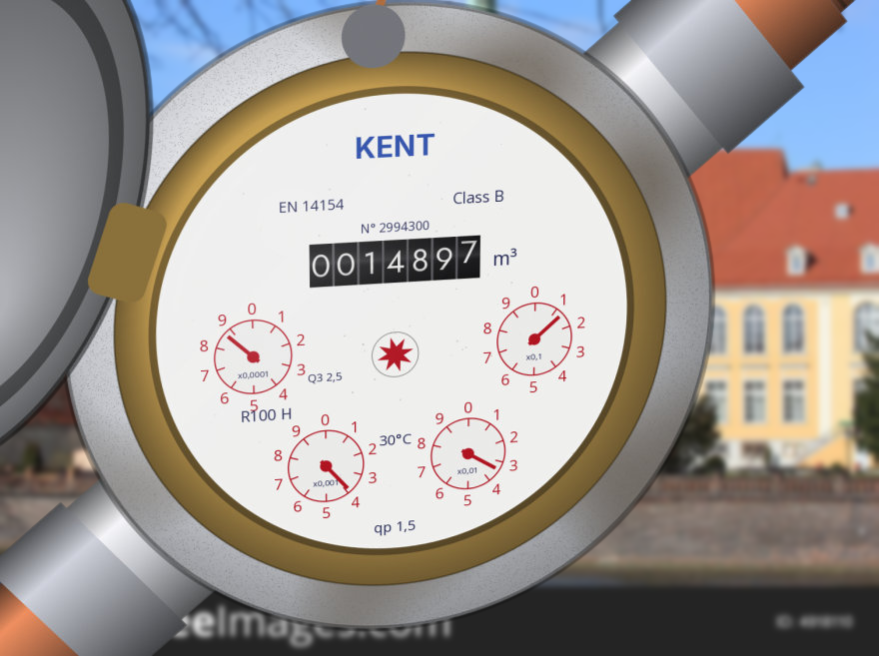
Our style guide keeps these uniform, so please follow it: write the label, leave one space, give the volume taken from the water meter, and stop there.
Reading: 14897.1338 m³
